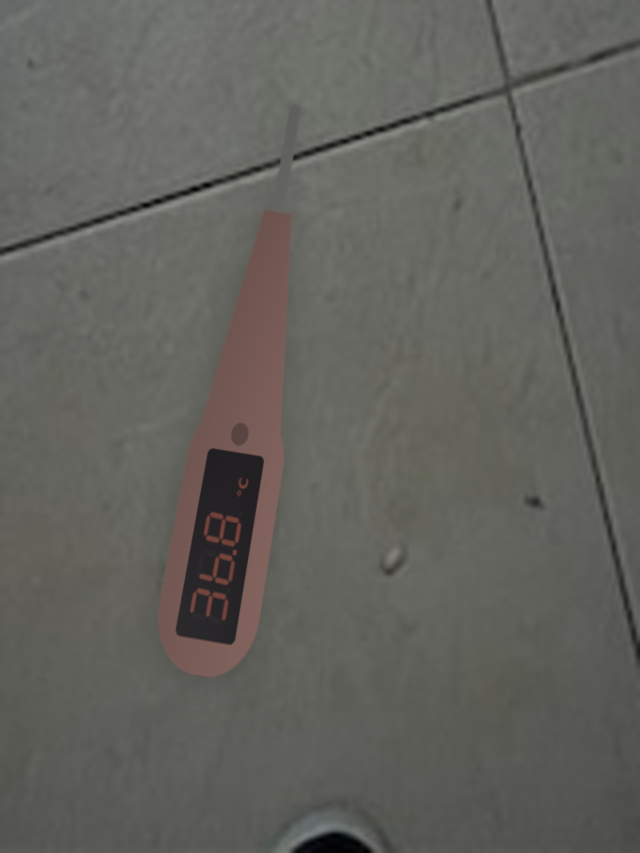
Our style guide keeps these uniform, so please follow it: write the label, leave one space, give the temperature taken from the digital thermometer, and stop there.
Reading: 36.8 °C
